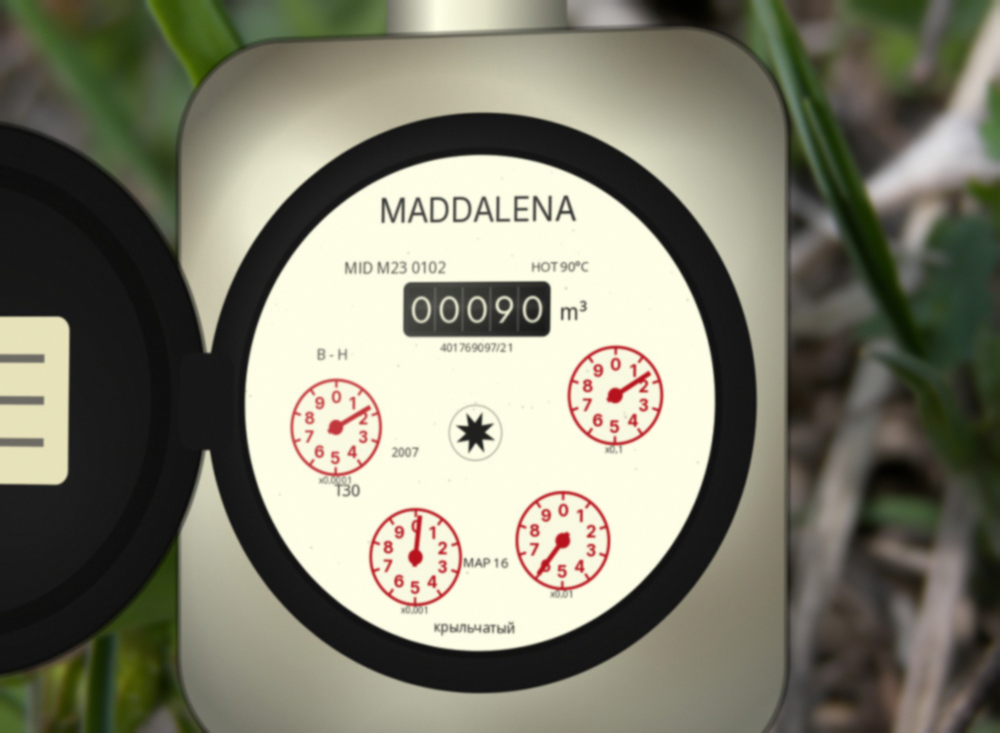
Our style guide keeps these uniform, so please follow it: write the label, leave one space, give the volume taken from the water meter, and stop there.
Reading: 90.1601 m³
